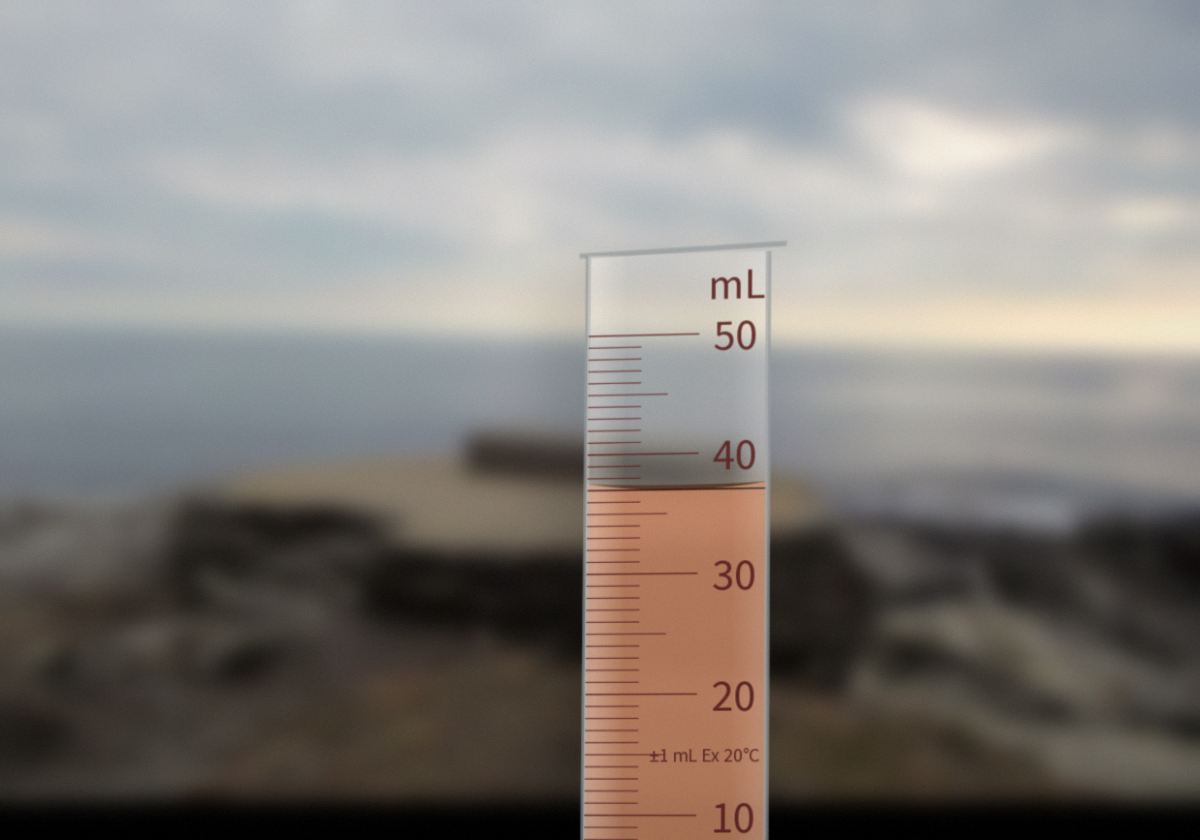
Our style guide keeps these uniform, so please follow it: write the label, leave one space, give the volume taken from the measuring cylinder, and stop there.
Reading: 37 mL
